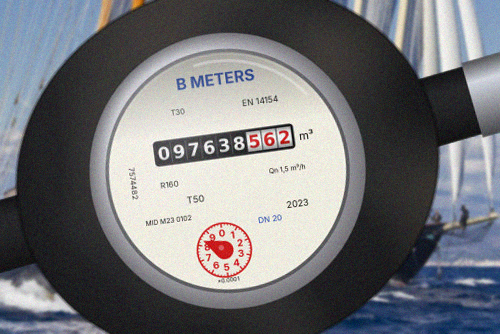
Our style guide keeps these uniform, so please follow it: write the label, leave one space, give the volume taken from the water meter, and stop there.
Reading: 97638.5628 m³
